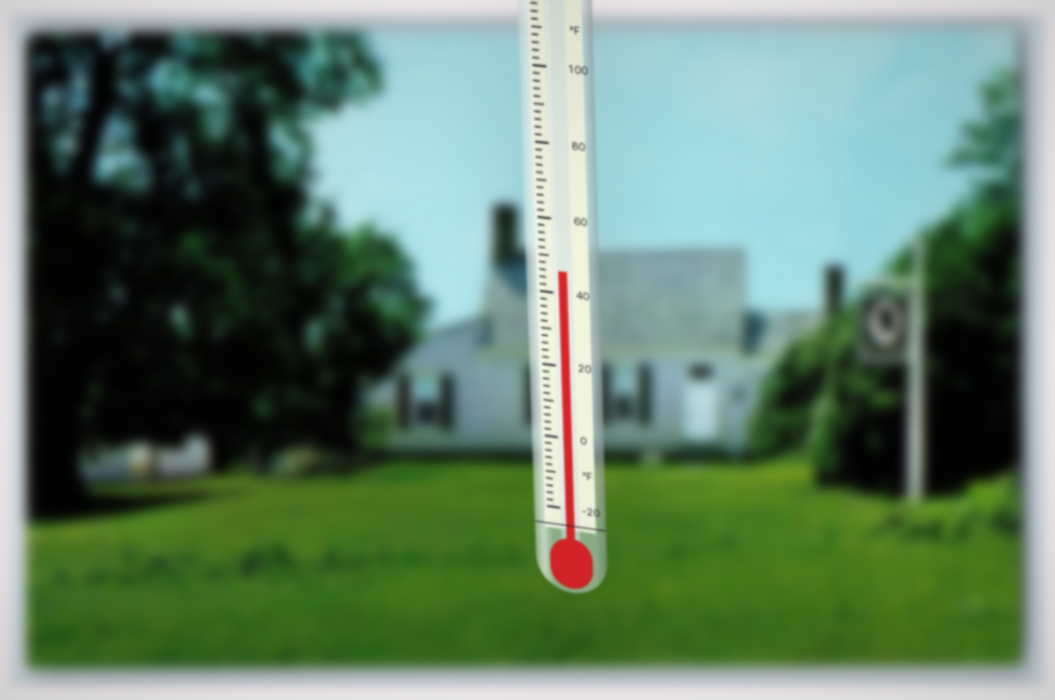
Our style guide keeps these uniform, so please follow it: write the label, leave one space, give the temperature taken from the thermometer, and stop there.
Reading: 46 °F
